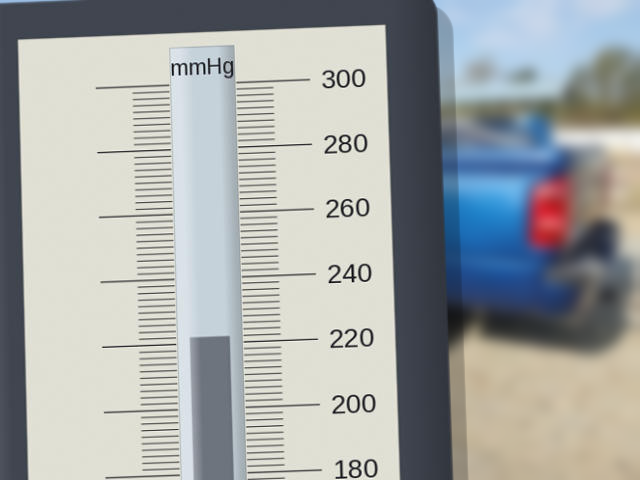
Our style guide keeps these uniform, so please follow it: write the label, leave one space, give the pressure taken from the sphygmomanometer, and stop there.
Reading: 222 mmHg
